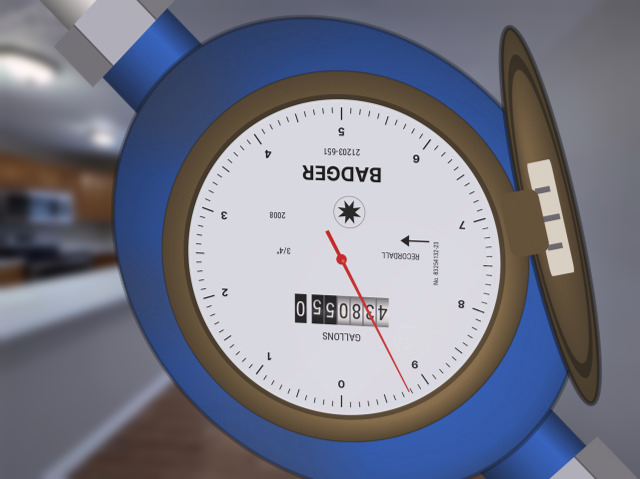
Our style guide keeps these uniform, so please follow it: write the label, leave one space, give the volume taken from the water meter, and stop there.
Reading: 4380549.2 gal
